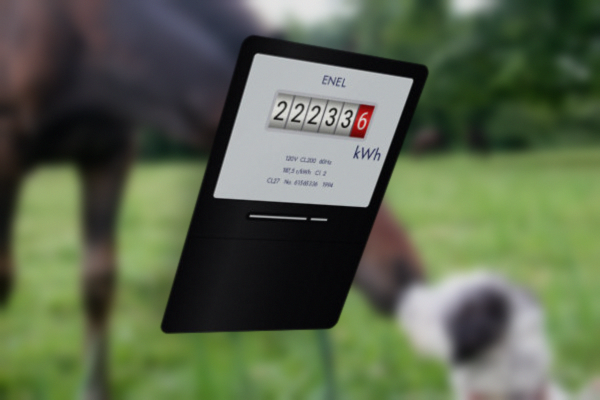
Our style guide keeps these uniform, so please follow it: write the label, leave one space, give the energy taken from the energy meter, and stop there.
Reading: 22233.6 kWh
